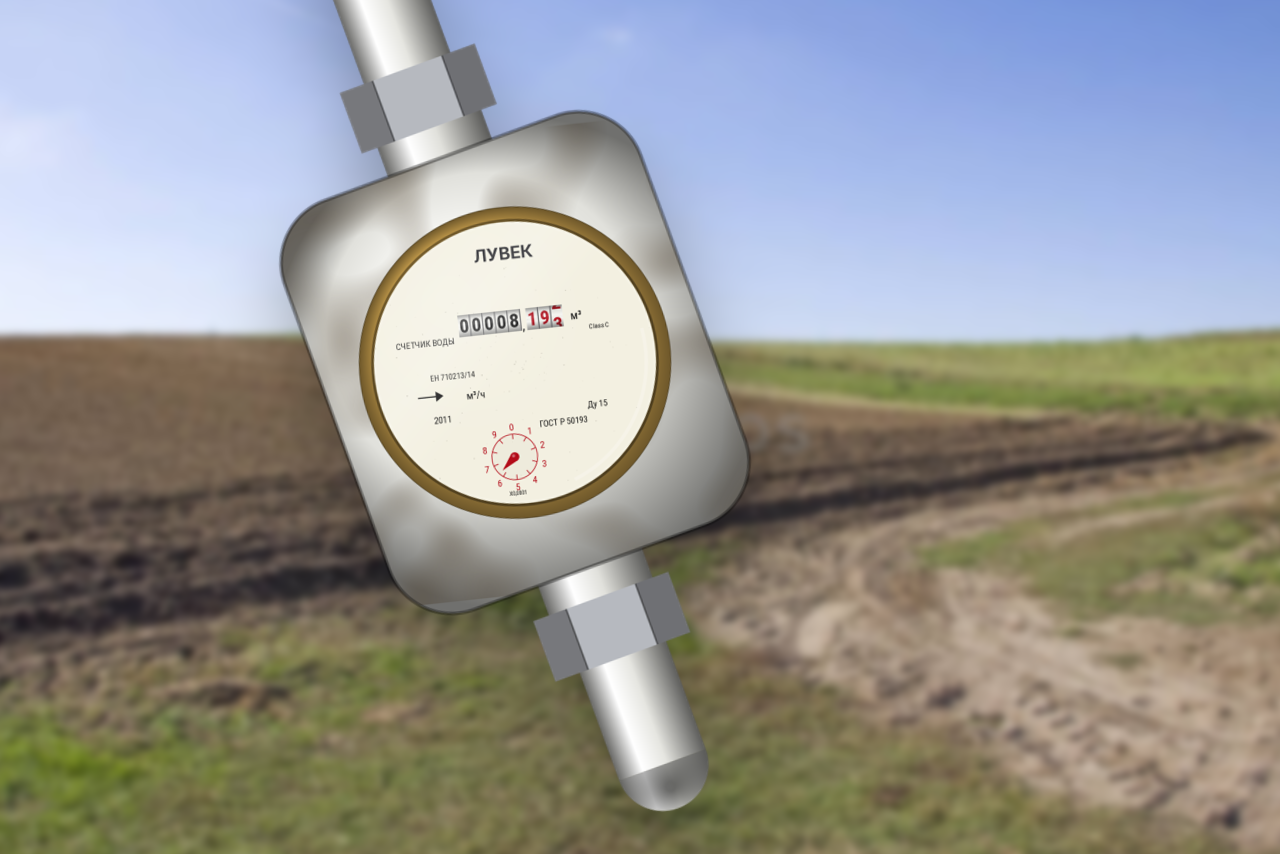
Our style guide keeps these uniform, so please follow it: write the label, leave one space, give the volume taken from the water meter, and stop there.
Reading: 8.1926 m³
